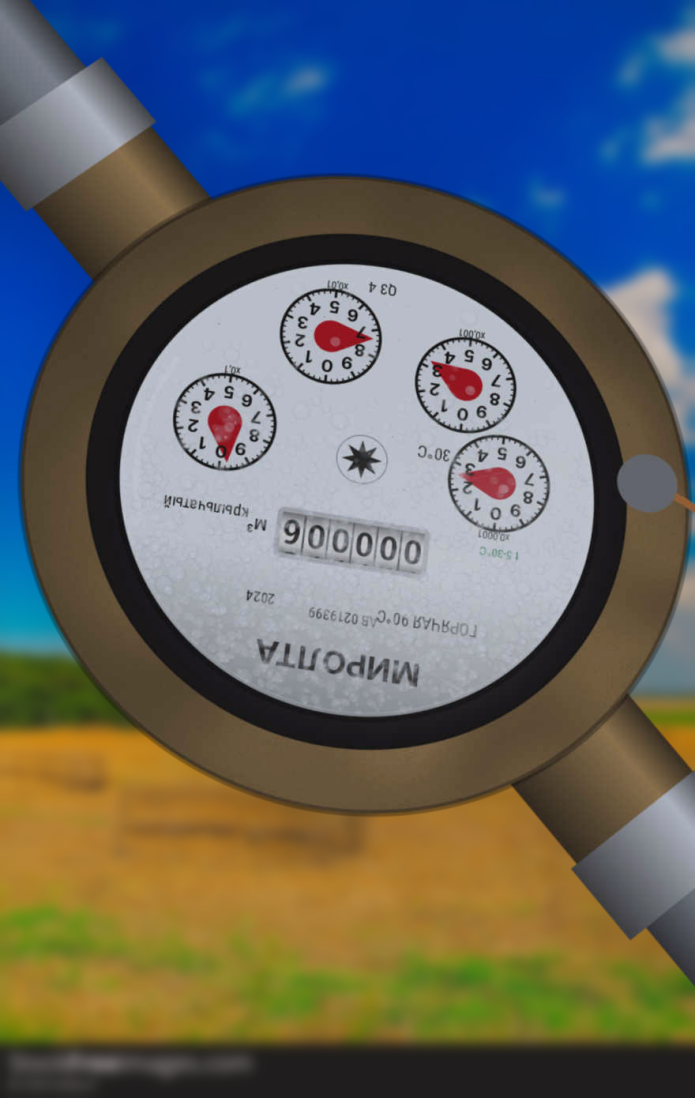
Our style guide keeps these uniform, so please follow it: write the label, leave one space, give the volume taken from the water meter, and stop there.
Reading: 5.9732 m³
